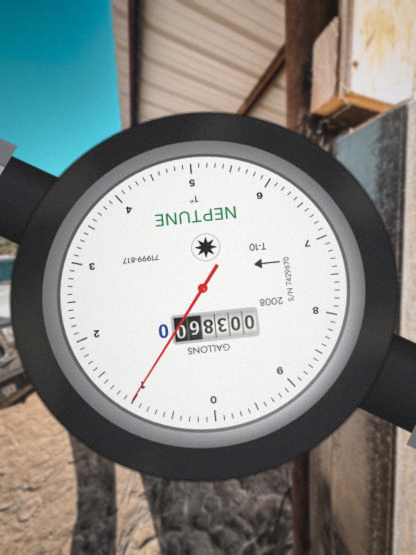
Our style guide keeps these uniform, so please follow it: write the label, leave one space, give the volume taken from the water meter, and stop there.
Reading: 38601.0 gal
